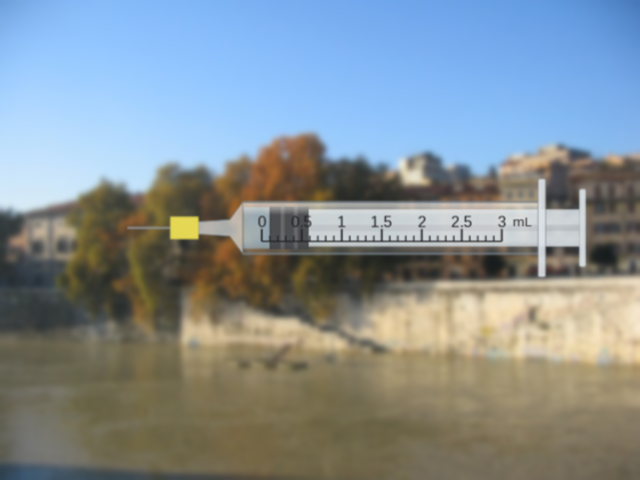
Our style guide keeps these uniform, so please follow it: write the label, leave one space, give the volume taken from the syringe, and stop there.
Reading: 0.1 mL
